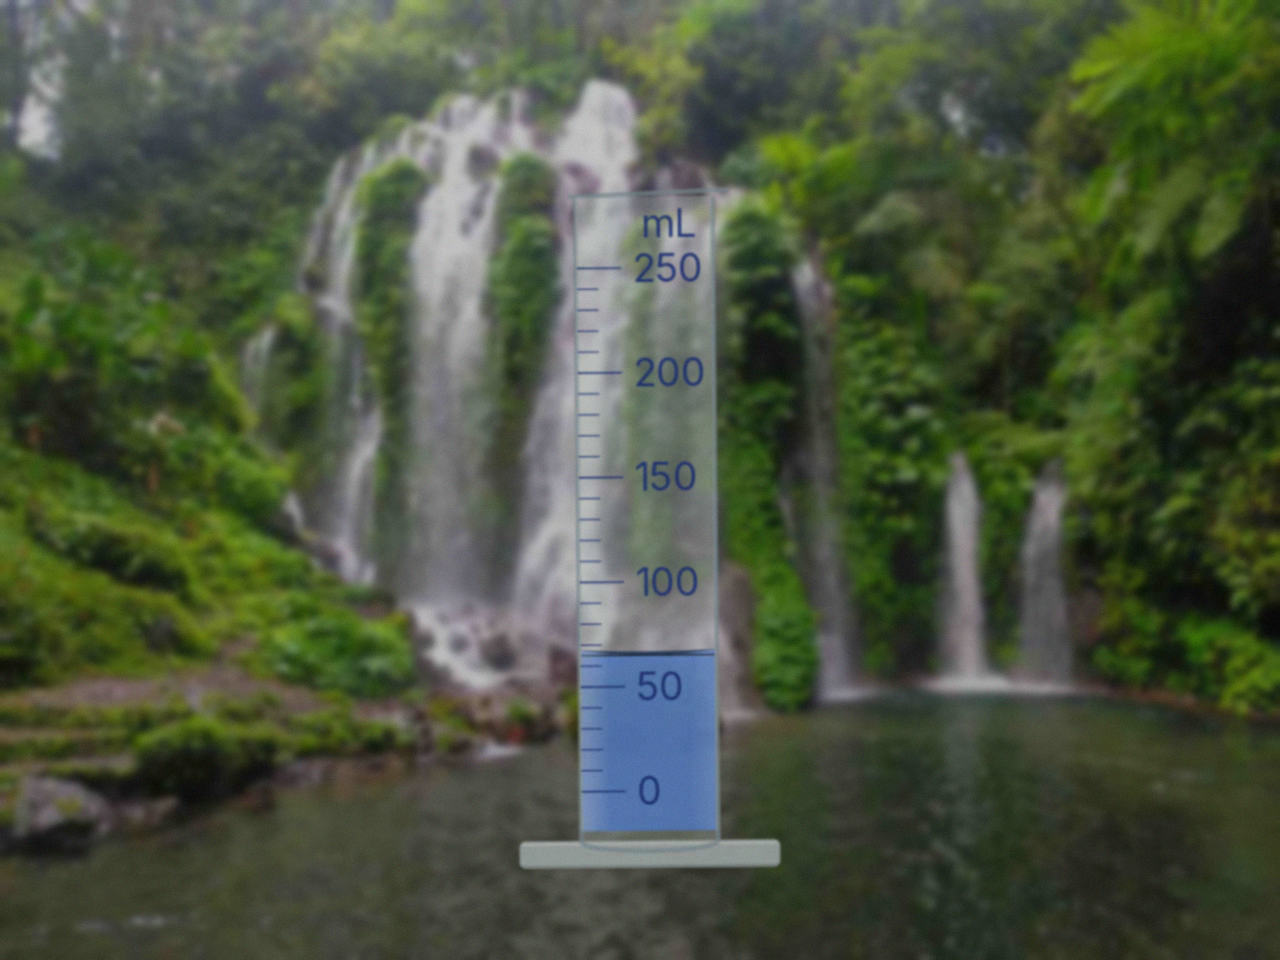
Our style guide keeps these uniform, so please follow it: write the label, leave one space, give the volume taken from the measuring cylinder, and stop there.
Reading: 65 mL
